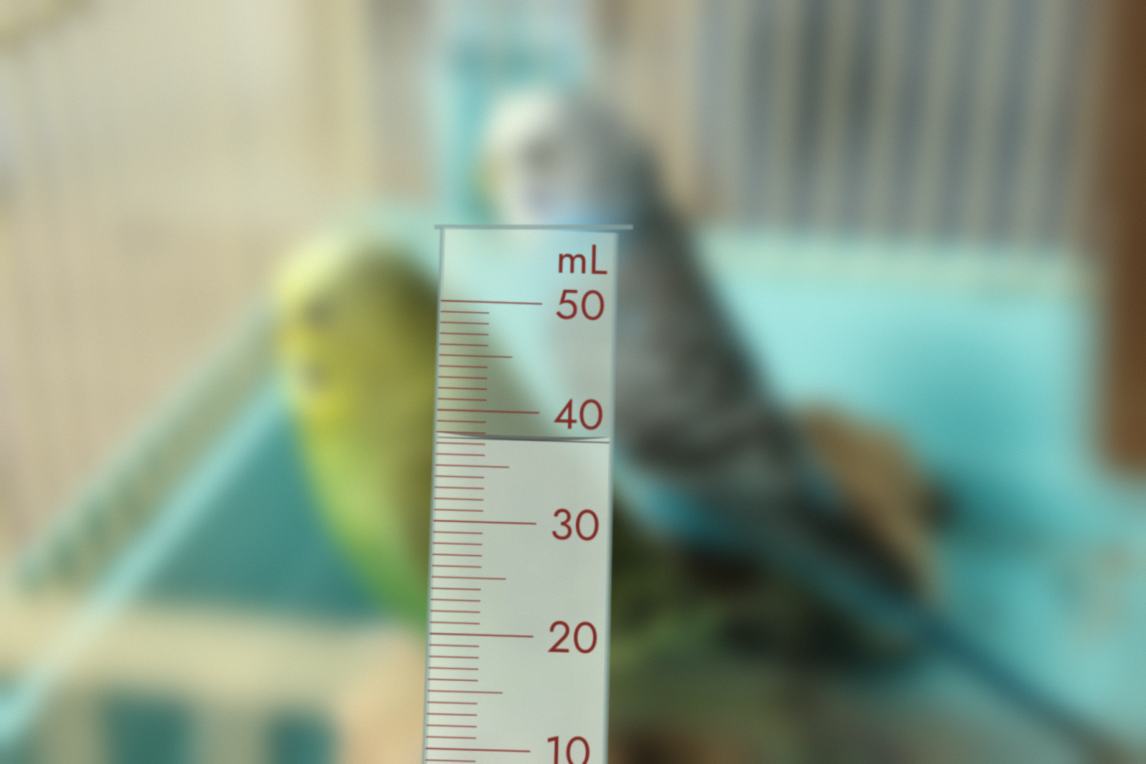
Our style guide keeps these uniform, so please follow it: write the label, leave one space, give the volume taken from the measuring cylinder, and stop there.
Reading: 37.5 mL
